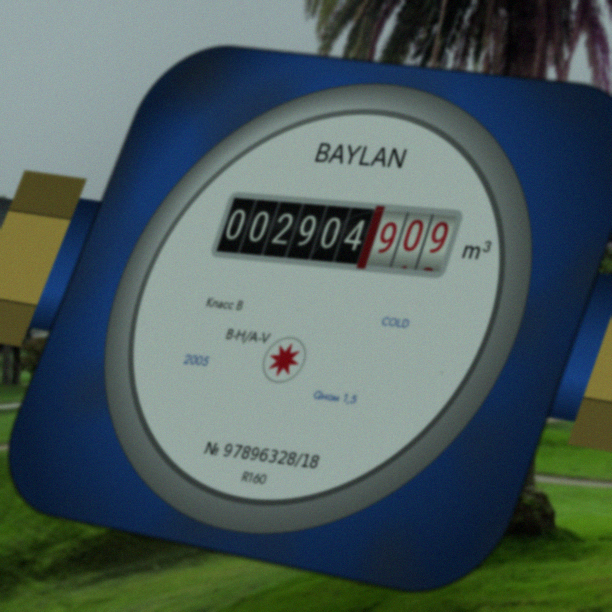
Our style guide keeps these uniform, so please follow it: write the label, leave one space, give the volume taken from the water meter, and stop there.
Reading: 2904.909 m³
